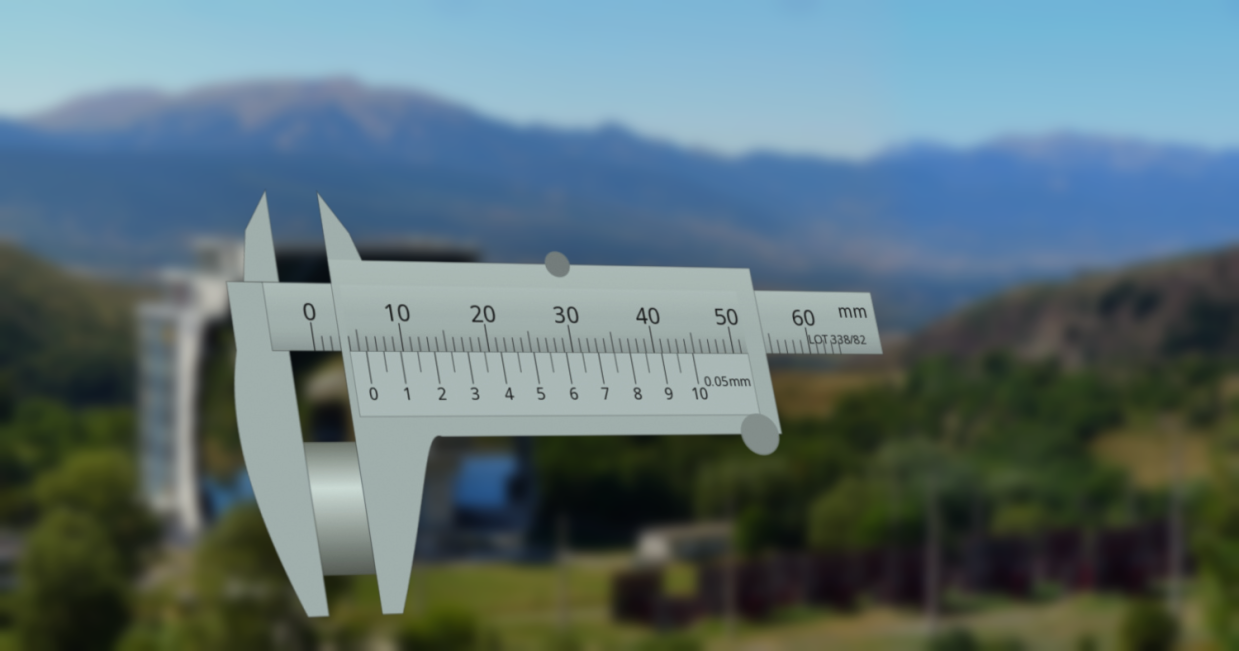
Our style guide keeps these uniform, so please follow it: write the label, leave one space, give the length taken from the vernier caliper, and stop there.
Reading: 5.8 mm
